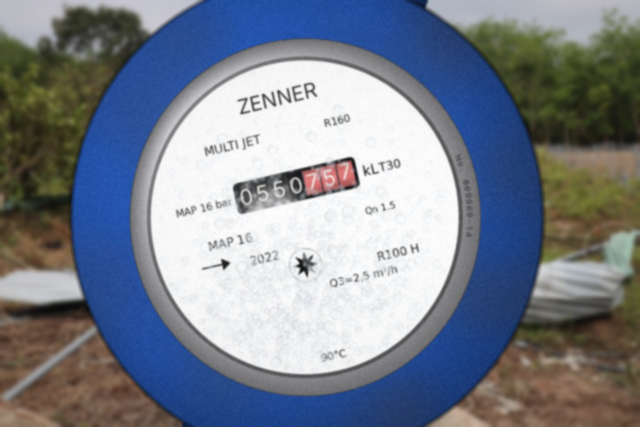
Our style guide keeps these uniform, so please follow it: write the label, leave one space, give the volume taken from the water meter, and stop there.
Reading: 550.757 kL
